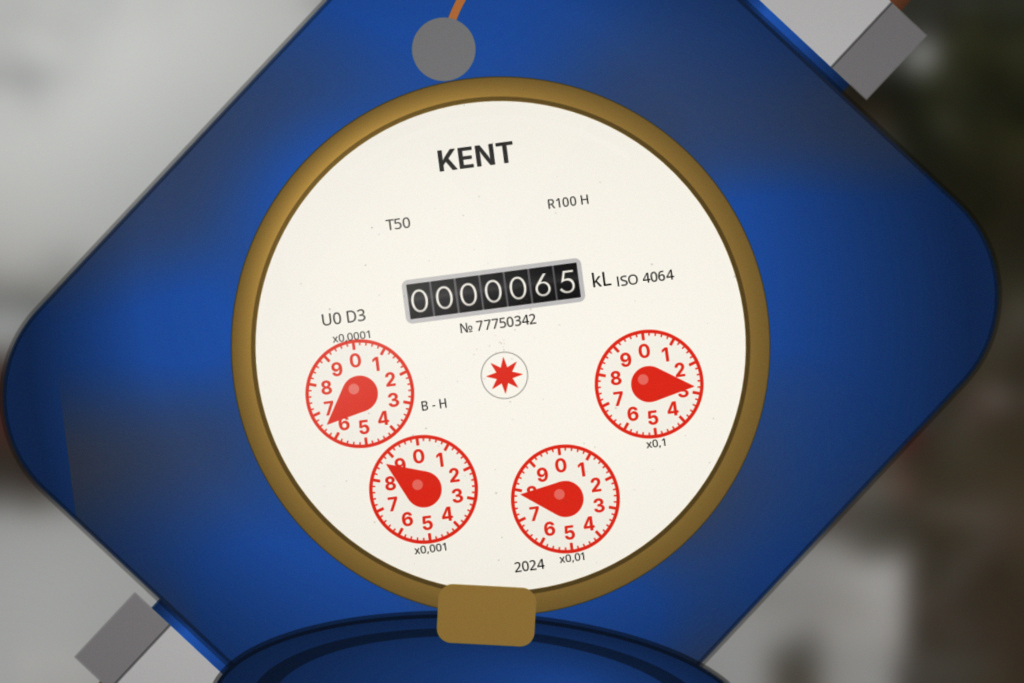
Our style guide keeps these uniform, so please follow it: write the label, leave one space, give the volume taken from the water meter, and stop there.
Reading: 65.2786 kL
